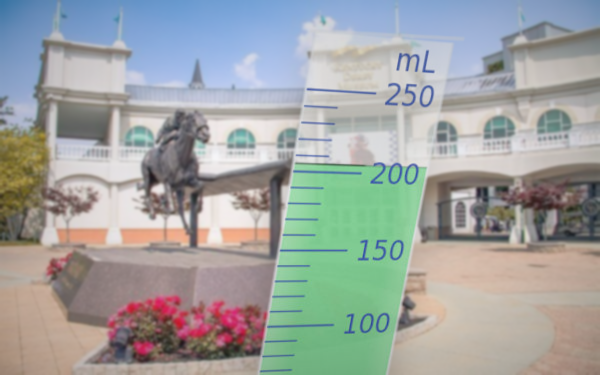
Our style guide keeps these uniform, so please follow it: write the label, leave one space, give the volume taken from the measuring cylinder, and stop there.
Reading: 205 mL
